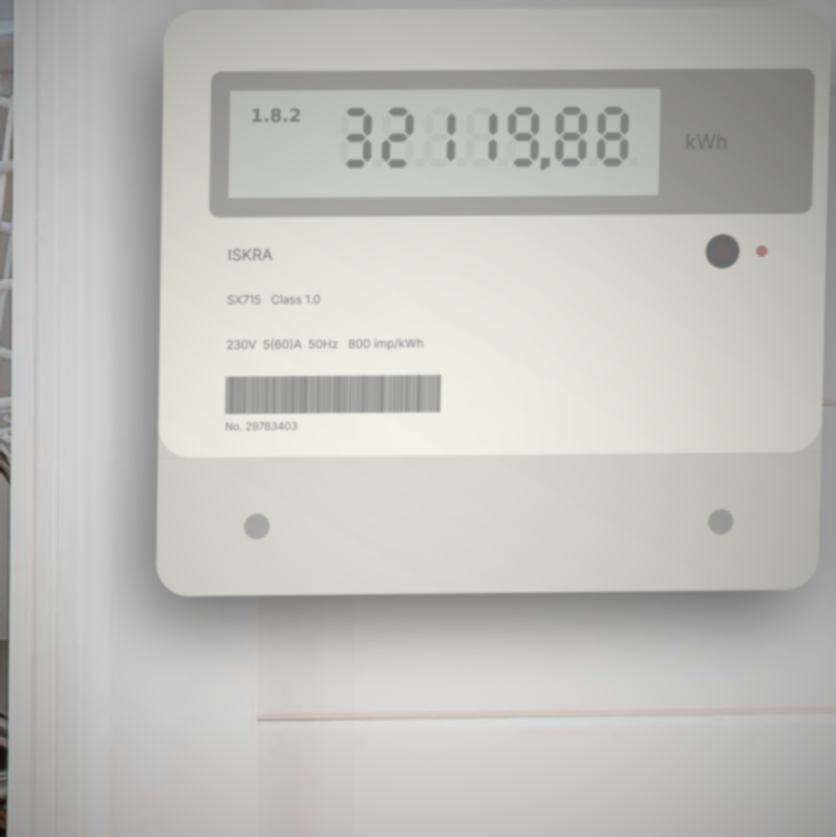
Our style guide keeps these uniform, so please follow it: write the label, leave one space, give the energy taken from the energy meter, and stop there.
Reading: 32119.88 kWh
